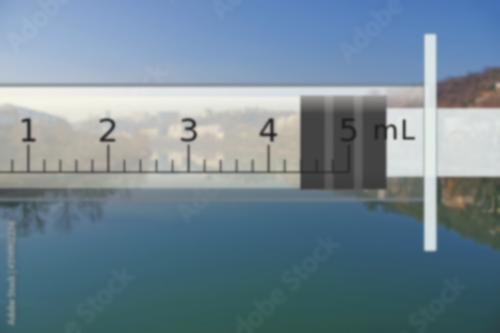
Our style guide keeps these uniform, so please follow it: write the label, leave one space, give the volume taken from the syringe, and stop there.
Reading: 4.4 mL
